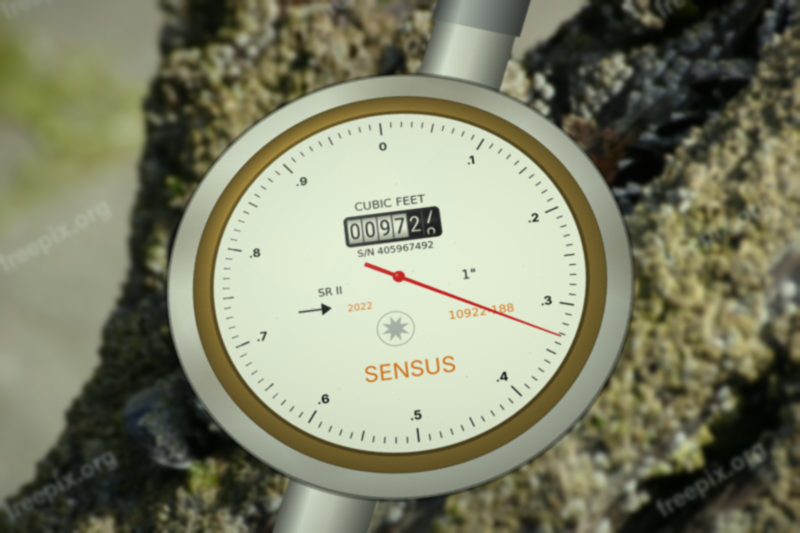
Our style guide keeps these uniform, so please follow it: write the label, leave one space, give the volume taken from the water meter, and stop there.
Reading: 9727.33 ft³
